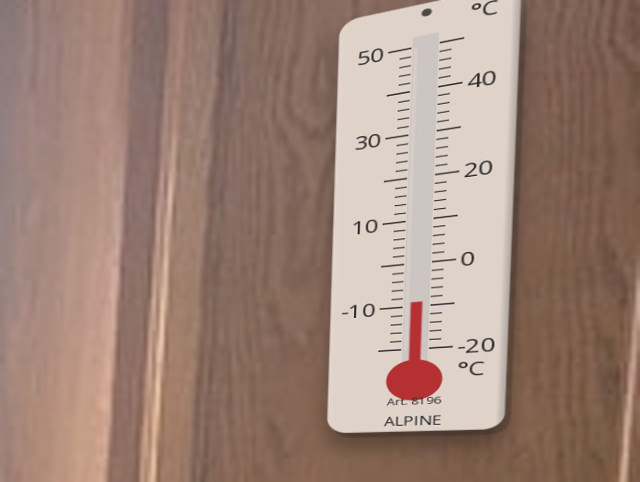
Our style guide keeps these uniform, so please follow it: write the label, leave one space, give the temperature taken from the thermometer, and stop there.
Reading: -9 °C
